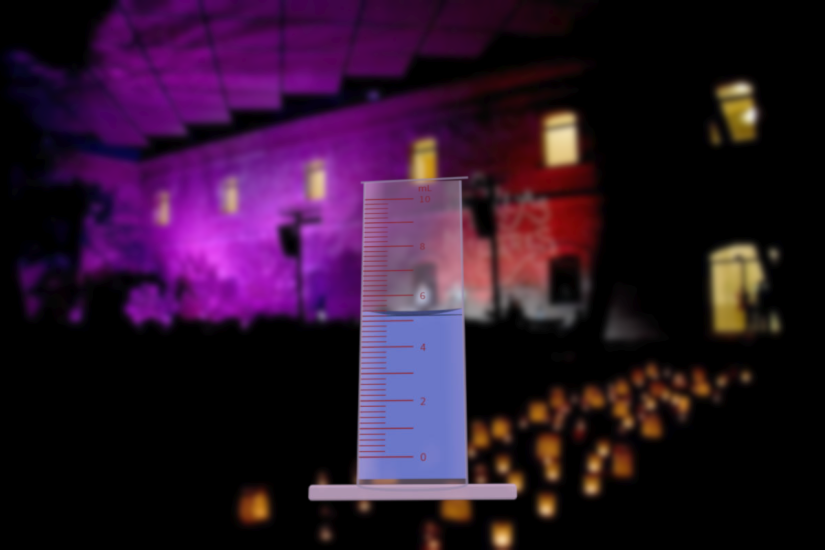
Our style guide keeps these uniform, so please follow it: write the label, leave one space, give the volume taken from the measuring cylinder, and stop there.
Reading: 5.2 mL
